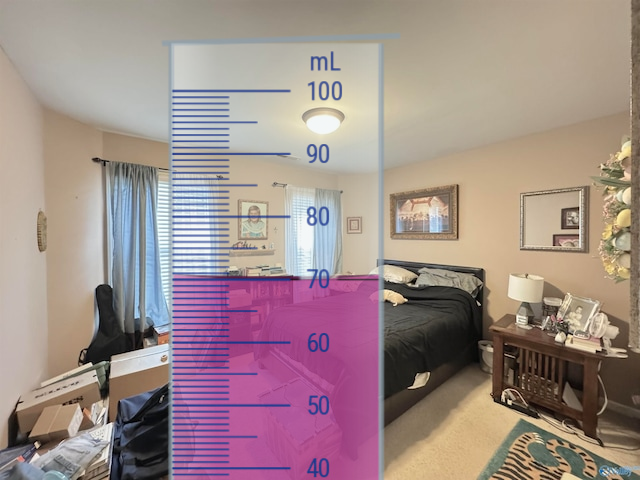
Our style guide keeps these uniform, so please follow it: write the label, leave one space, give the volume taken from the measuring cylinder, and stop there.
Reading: 70 mL
